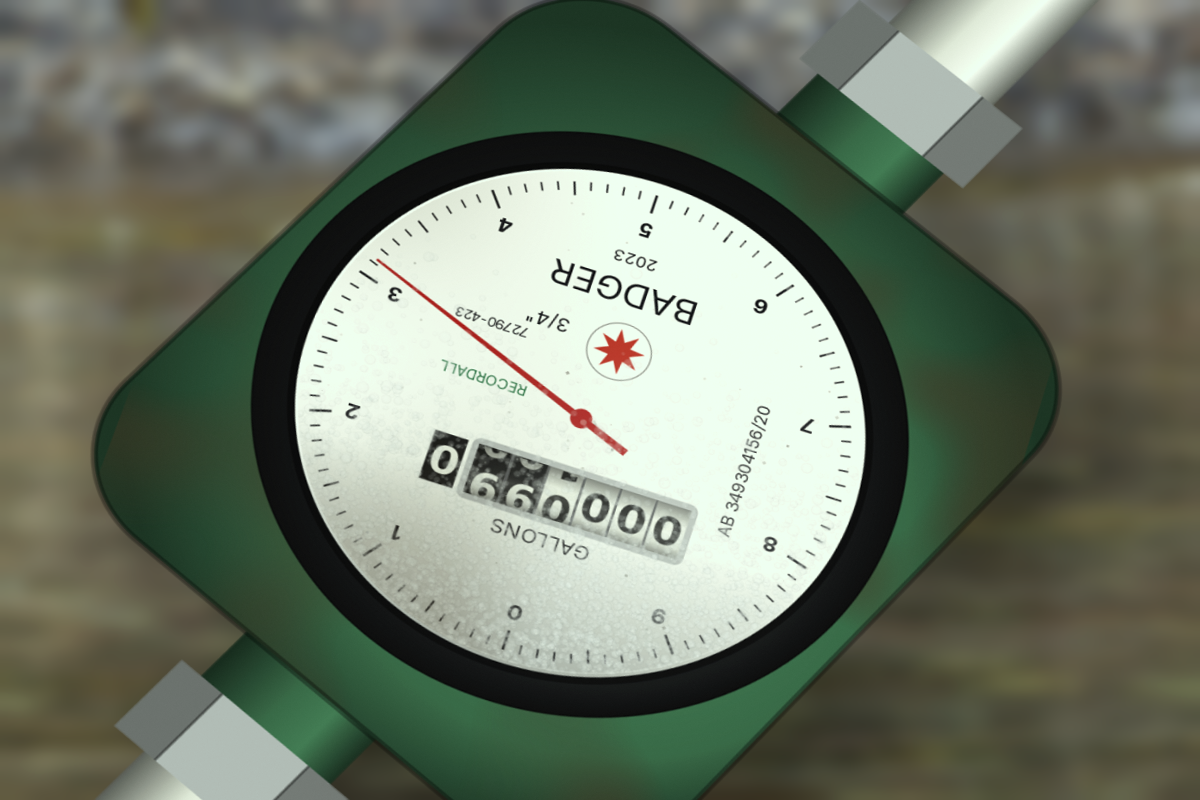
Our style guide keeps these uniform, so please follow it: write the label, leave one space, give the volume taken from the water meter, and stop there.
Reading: 993.1 gal
